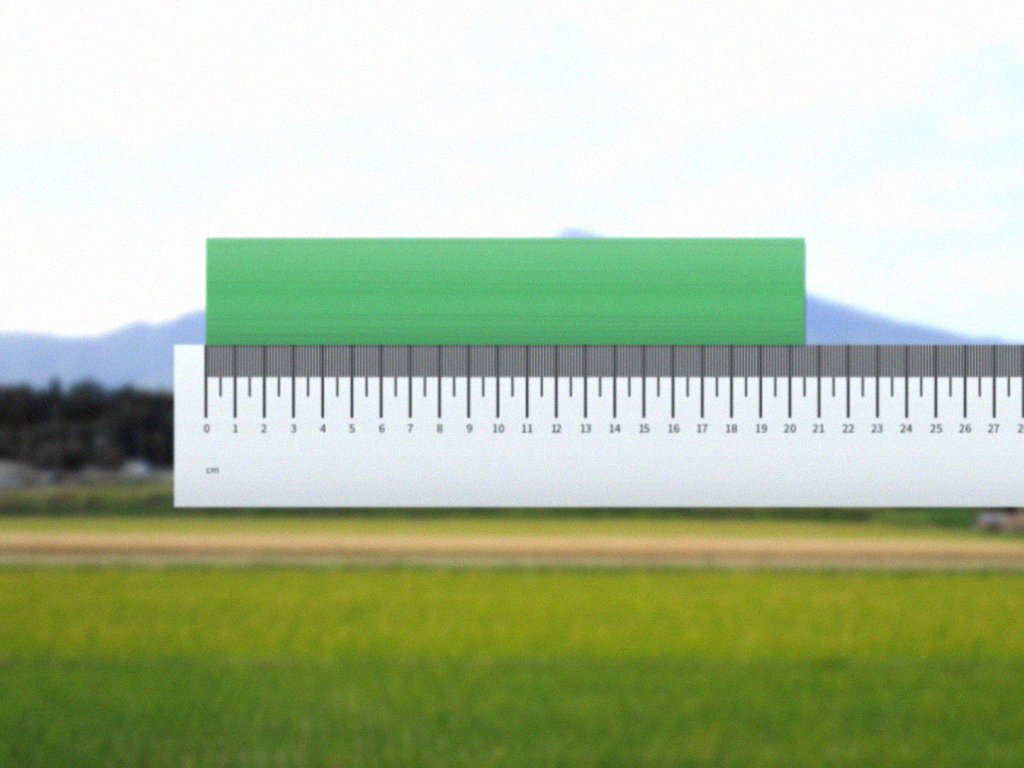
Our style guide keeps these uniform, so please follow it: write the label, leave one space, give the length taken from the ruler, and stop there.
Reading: 20.5 cm
